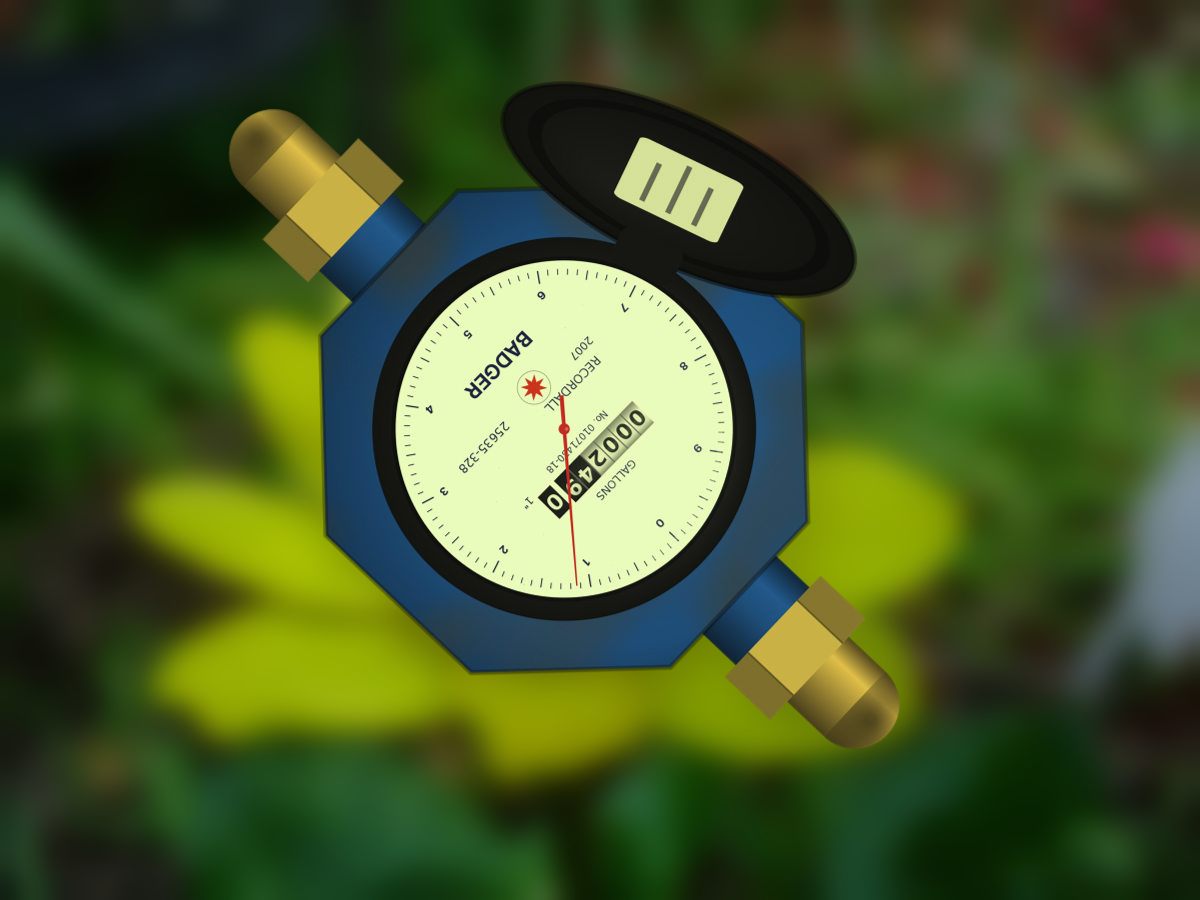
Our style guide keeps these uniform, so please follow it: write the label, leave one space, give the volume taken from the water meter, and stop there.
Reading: 2491.1 gal
